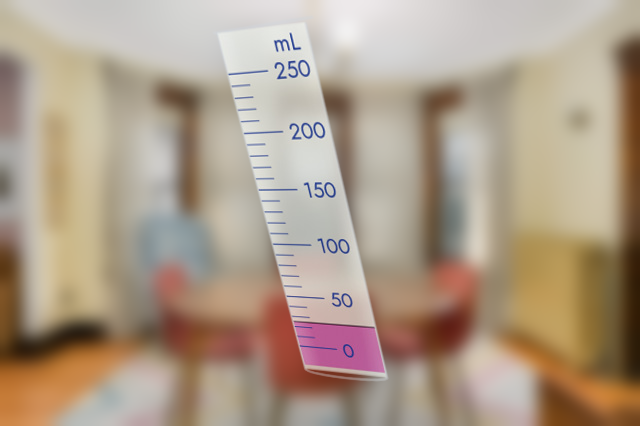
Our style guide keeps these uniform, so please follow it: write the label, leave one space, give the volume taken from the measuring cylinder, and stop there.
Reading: 25 mL
